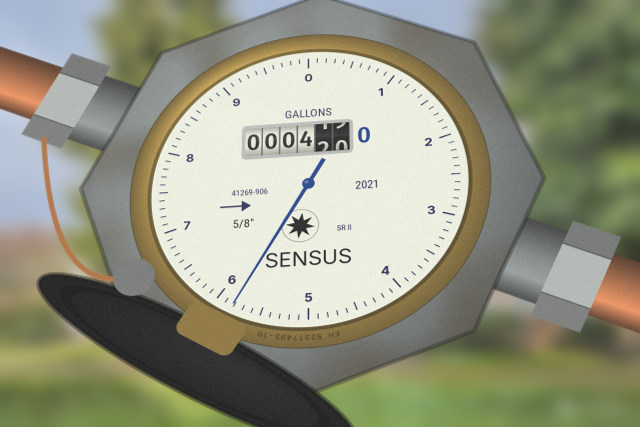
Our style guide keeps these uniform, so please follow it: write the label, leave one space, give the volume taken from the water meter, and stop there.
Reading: 4195.8 gal
